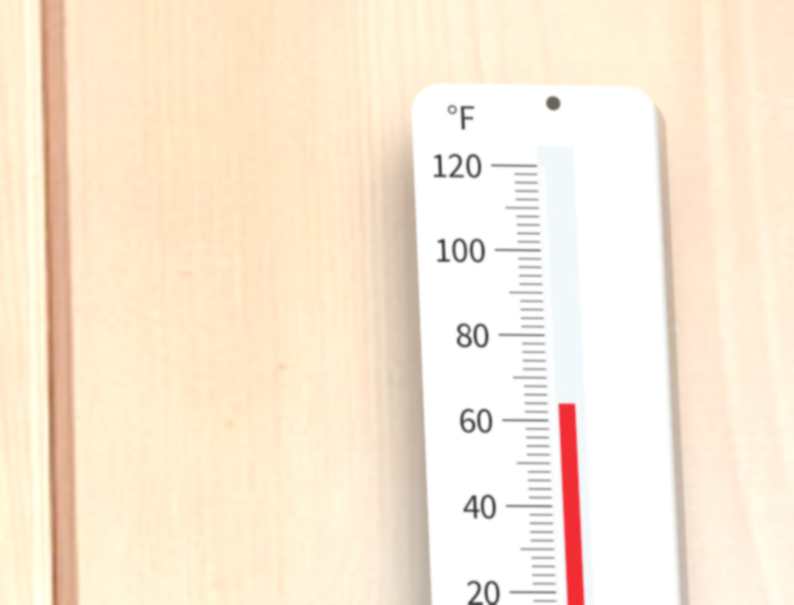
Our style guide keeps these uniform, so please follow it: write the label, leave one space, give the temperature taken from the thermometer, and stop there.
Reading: 64 °F
